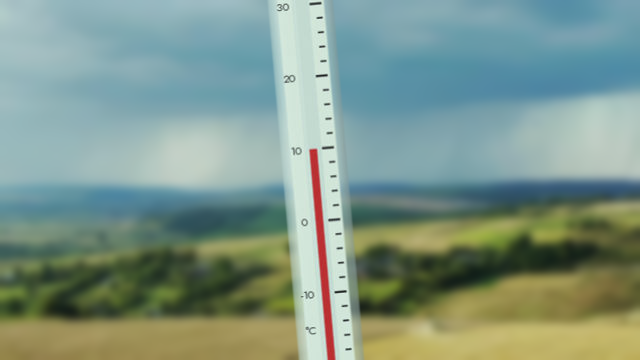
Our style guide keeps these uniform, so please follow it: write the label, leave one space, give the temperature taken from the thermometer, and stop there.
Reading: 10 °C
